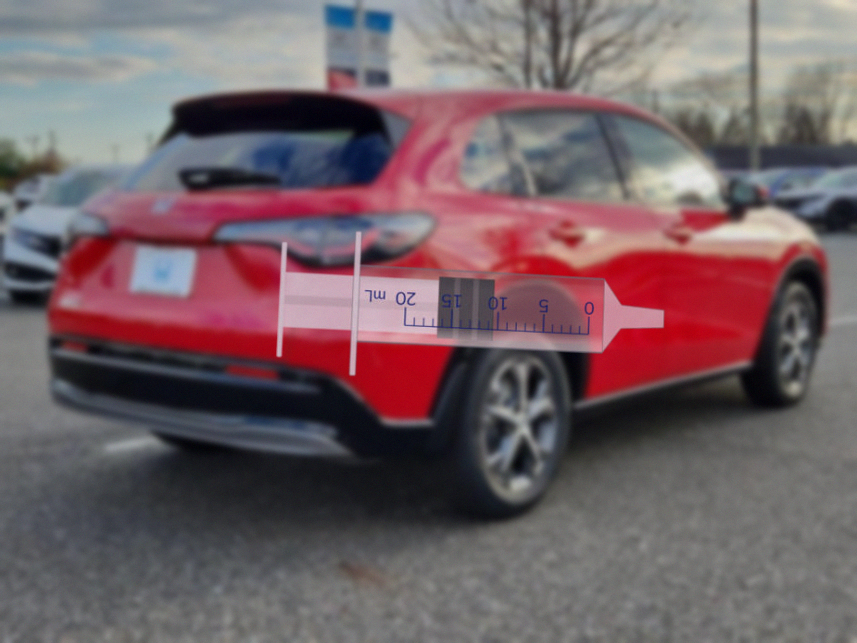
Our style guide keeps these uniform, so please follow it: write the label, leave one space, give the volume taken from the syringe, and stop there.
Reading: 10.5 mL
